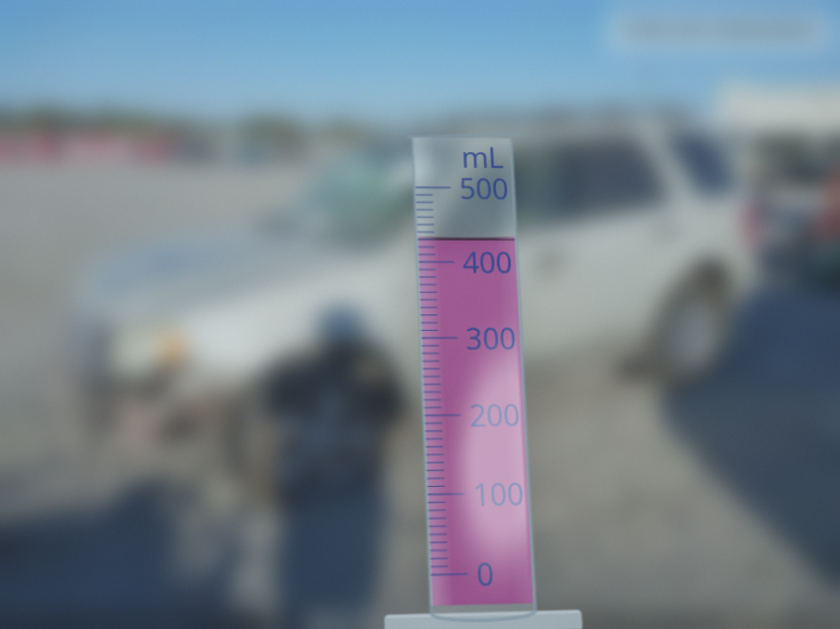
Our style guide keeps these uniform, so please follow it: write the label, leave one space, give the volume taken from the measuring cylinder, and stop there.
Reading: 430 mL
